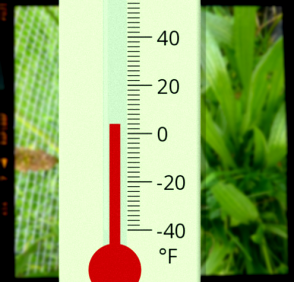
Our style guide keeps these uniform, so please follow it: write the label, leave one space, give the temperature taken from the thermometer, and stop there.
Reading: 4 °F
